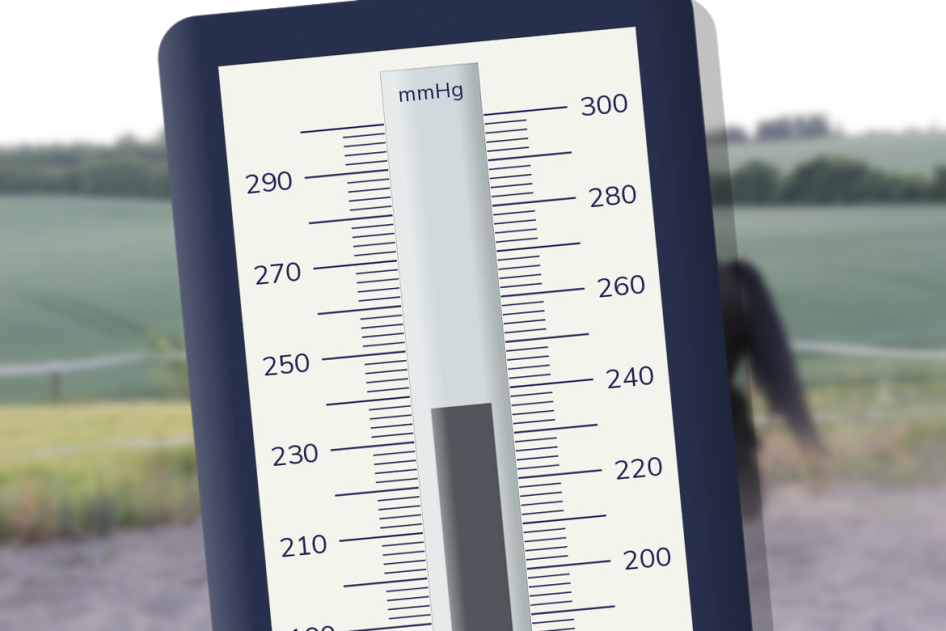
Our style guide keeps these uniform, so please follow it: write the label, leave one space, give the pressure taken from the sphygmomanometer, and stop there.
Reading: 237 mmHg
